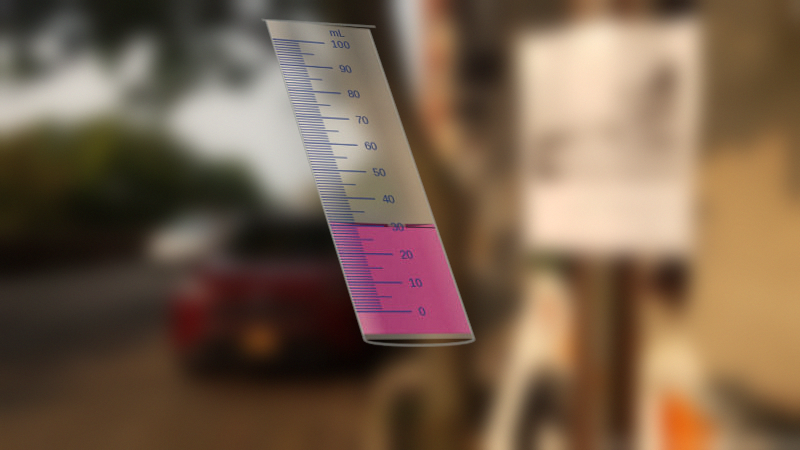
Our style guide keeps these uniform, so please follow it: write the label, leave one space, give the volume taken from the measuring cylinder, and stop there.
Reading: 30 mL
